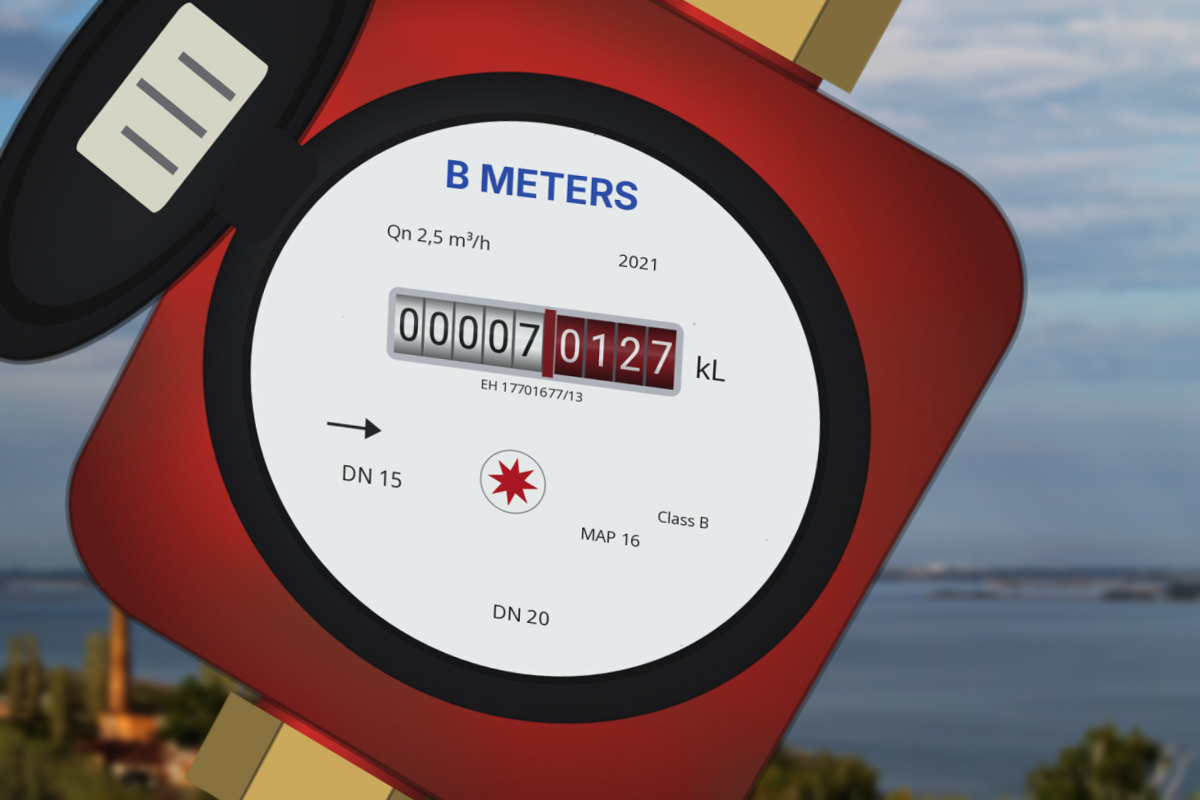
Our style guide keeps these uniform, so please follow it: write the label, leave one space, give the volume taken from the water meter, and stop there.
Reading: 7.0127 kL
